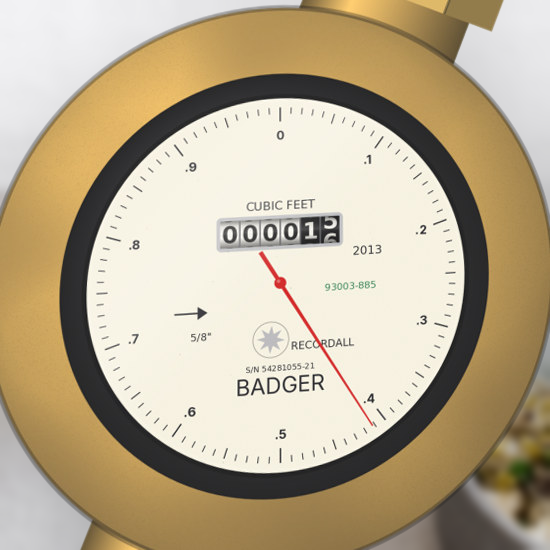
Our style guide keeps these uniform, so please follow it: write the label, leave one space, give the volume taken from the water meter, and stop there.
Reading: 15.41 ft³
